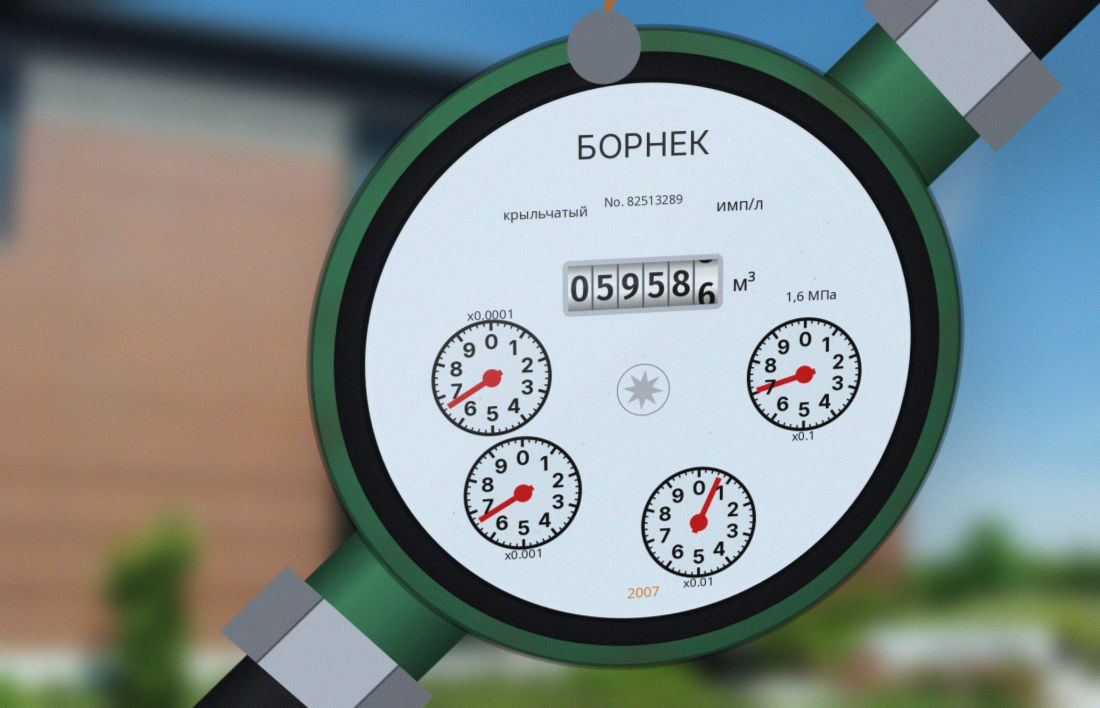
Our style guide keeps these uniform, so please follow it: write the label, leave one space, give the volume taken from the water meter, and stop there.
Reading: 59585.7066 m³
